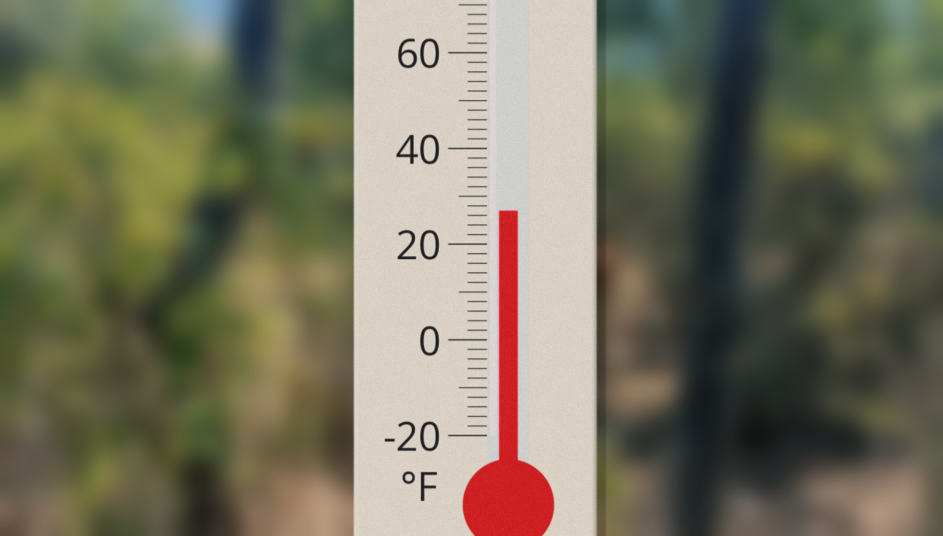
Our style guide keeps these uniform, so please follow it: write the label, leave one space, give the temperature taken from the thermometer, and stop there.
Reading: 27 °F
